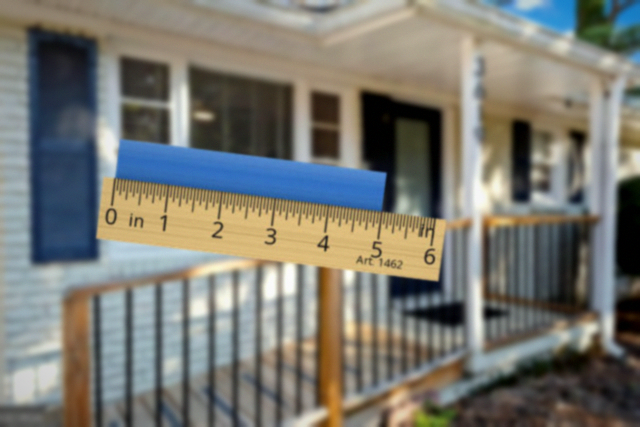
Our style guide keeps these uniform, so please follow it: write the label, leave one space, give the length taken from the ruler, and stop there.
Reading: 5 in
